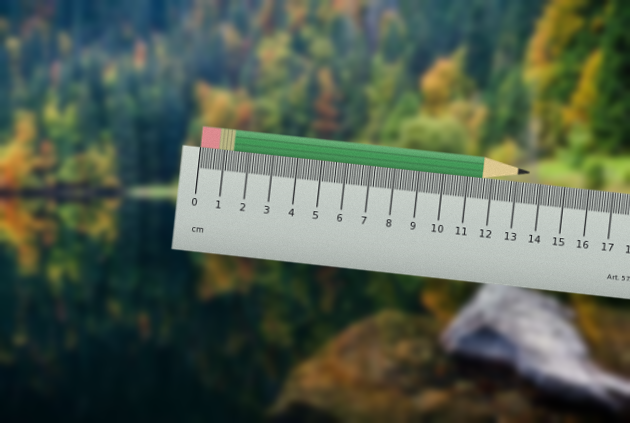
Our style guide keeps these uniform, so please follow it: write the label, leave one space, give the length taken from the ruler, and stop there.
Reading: 13.5 cm
